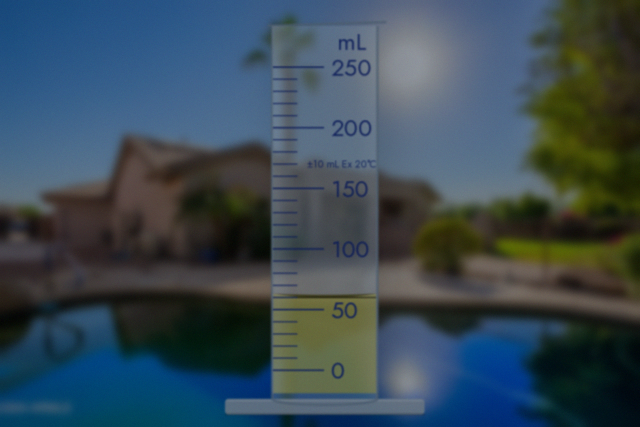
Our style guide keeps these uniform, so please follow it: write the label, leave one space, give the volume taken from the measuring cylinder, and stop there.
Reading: 60 mL
